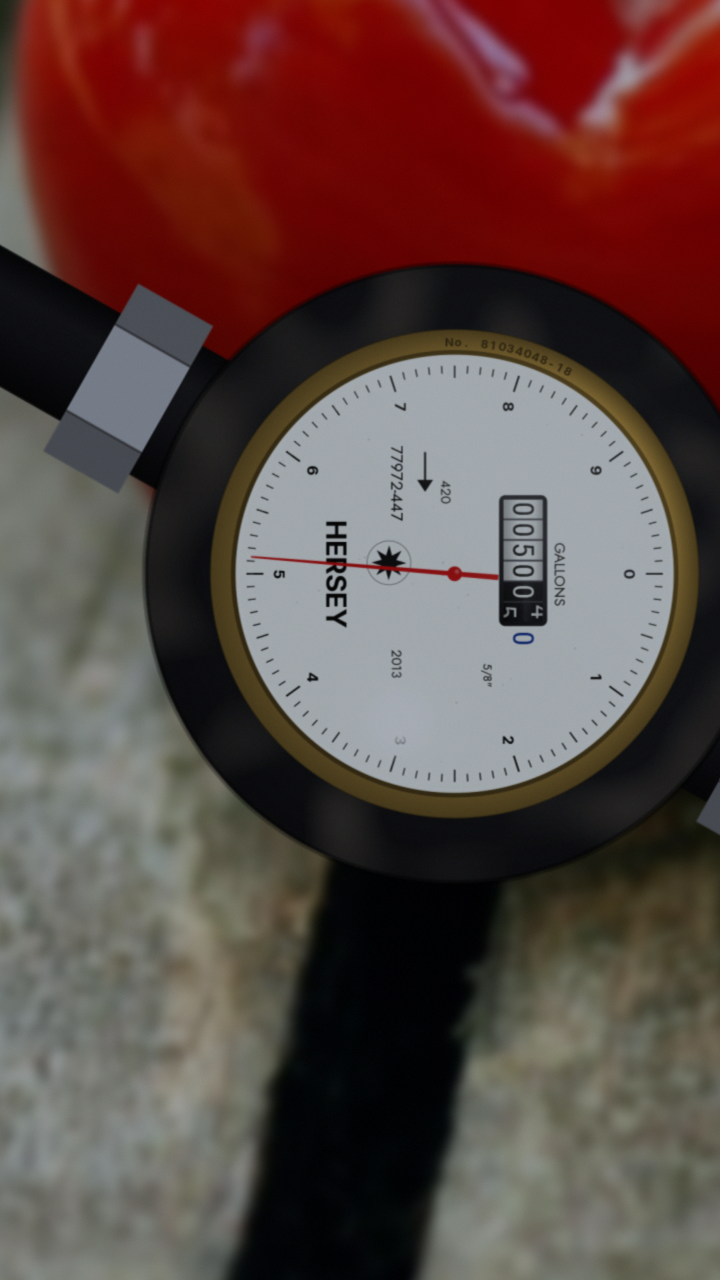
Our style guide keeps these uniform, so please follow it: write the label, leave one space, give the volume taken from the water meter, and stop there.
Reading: 50045.1 gal
